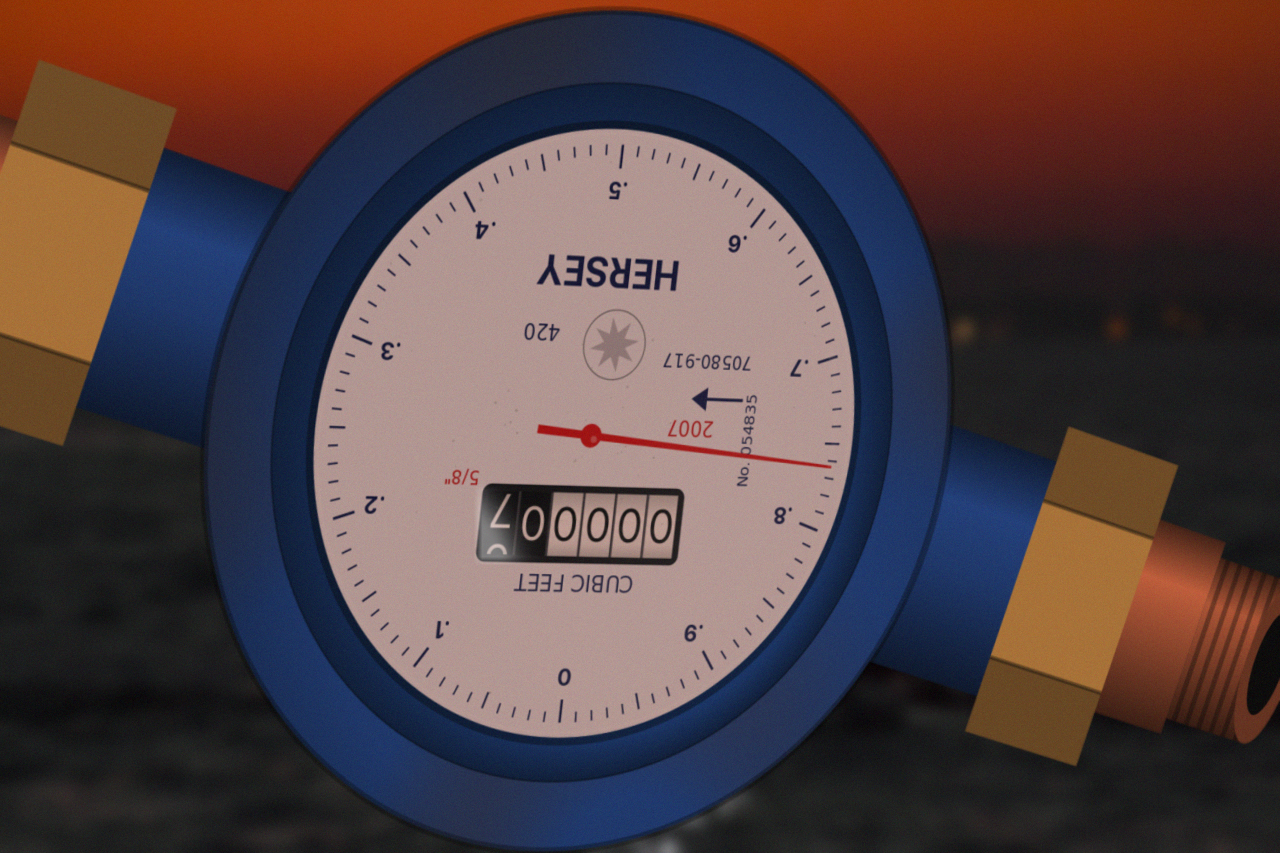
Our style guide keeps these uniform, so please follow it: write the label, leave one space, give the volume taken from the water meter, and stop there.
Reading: 6.76 ft³
